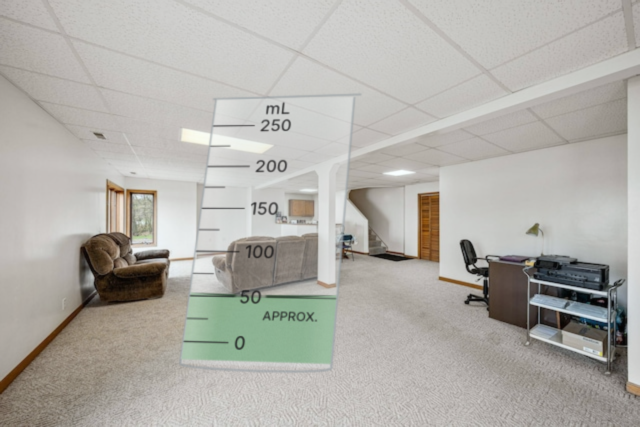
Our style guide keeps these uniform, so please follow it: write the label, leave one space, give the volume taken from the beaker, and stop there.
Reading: 50 mL
